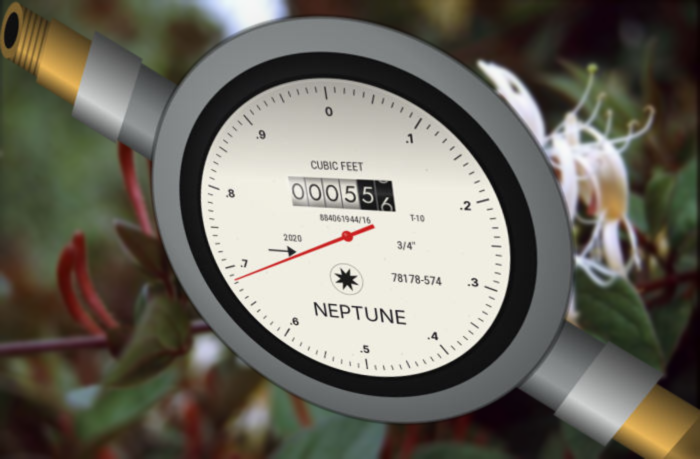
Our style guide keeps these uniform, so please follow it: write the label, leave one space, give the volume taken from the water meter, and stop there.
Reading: 555.68 ft³
